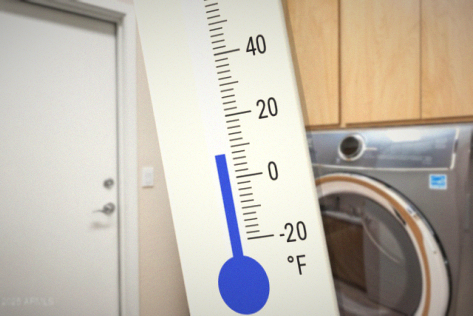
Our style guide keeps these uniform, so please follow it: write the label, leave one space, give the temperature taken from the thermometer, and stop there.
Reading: 8 °F
